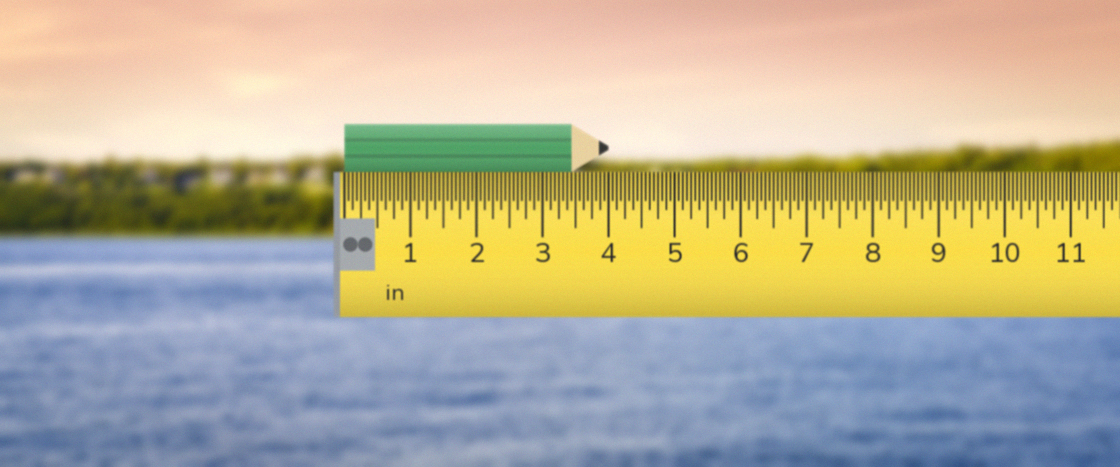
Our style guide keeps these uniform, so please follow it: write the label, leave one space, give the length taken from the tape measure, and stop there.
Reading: 4 in
